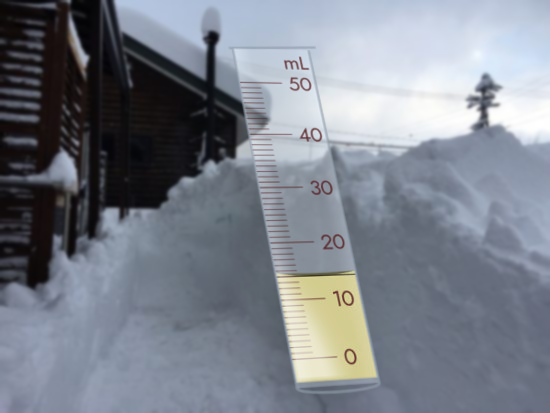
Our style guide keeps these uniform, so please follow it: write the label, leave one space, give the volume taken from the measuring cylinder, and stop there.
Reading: 14 mL
